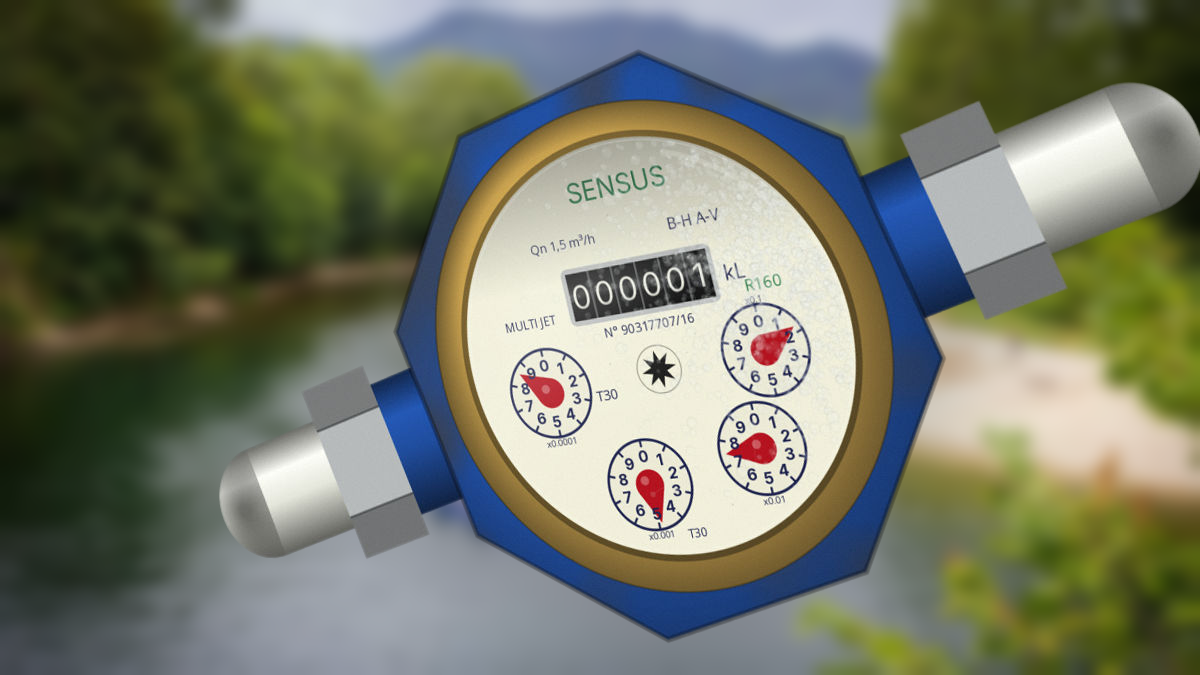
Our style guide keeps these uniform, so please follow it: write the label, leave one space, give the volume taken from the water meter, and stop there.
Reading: 1.1748 kL
